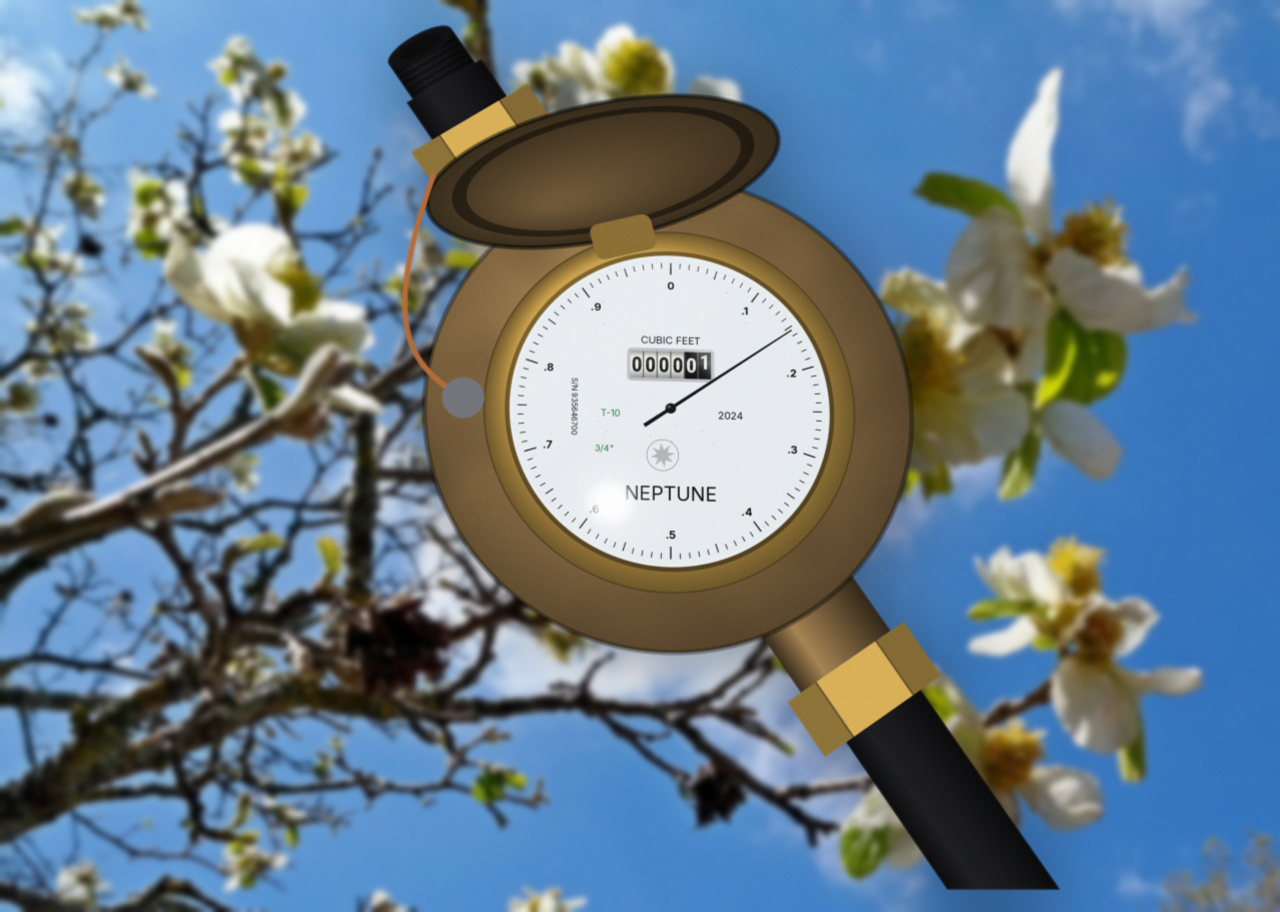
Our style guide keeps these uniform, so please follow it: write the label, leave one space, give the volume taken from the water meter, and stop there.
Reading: 1.15 ft³
